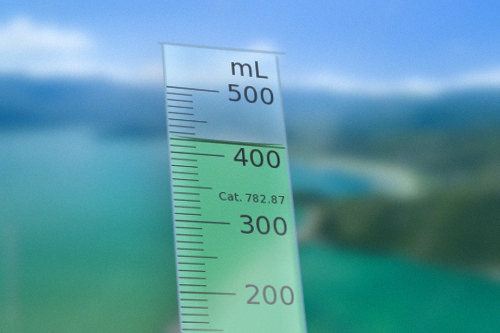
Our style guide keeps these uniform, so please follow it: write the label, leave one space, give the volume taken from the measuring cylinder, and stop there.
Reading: 420 mL
